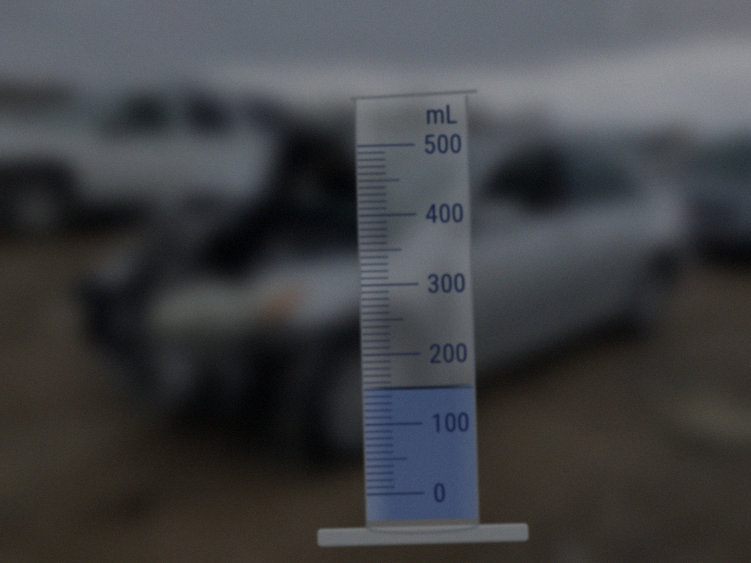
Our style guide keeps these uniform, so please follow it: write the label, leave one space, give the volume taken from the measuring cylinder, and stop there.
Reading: 150 mL
